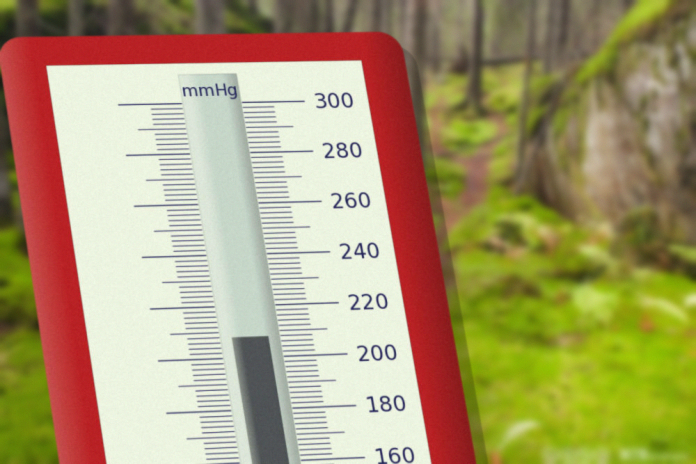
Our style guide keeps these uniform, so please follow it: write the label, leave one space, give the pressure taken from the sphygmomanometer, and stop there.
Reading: 208 mmHg
